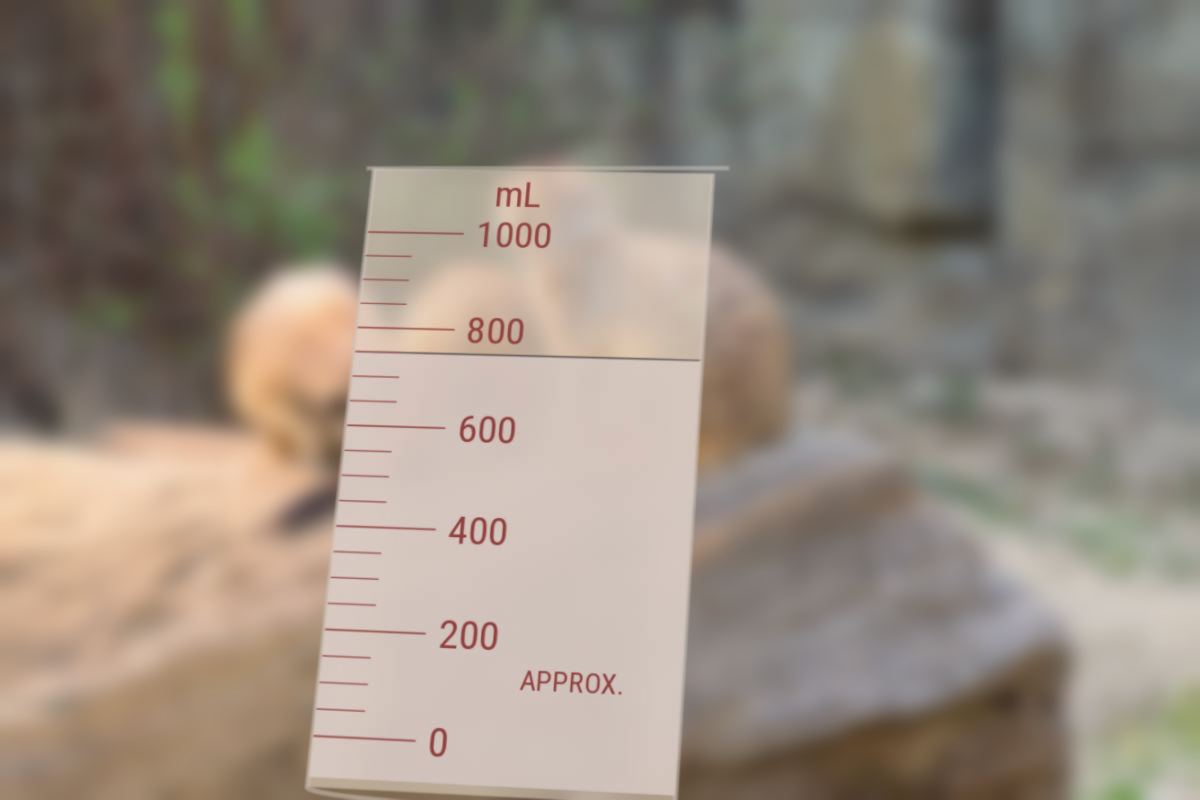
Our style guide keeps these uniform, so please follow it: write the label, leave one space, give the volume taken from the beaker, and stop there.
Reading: 750 mL
